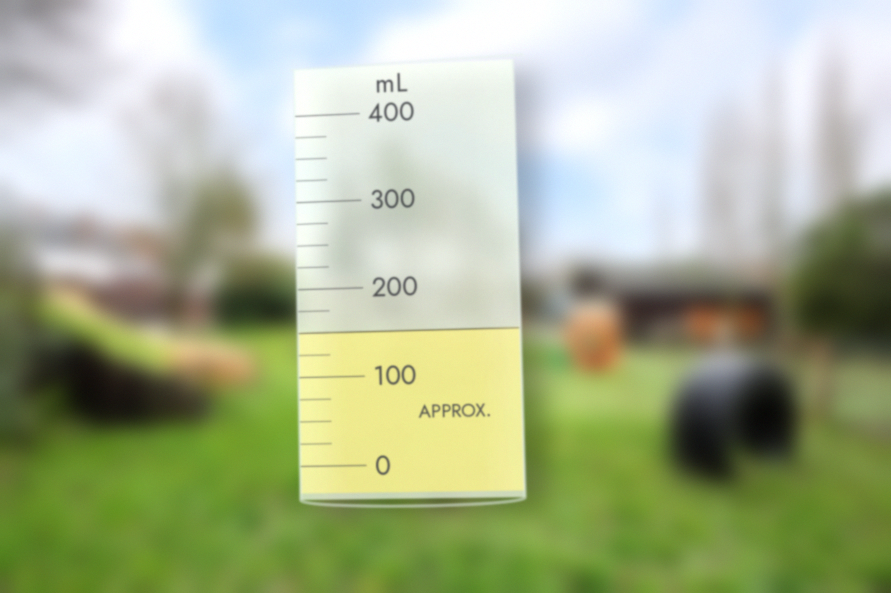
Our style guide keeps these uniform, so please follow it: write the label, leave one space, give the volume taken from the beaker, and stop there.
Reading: 150 mL
